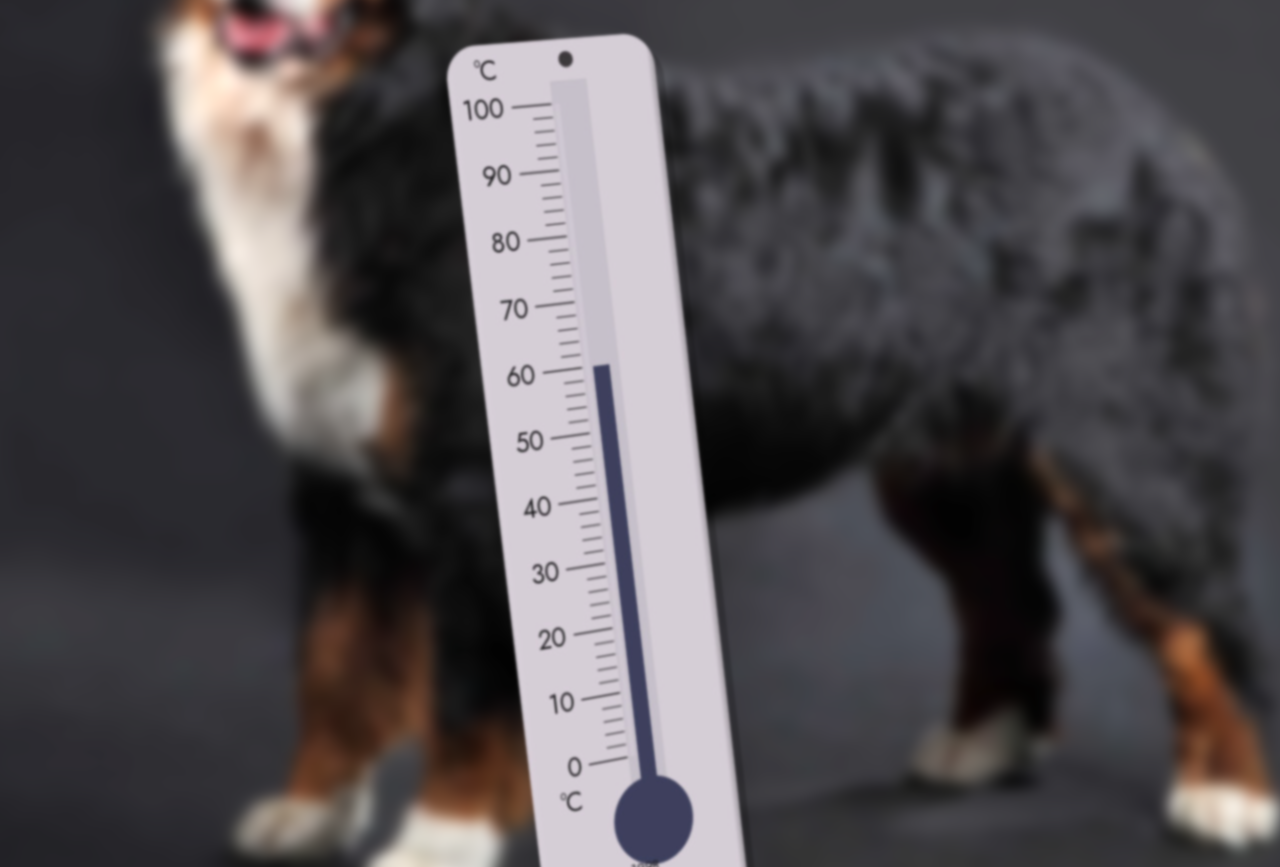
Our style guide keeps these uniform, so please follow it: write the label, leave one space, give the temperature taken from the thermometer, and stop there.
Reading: 60 °C
